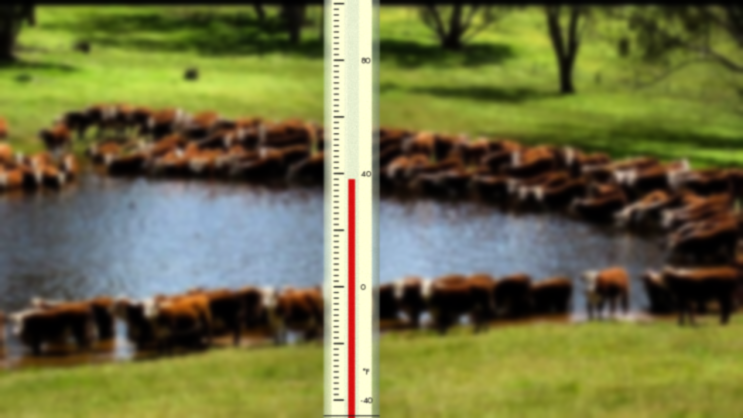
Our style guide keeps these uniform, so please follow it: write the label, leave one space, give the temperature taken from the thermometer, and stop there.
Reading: 38 °F
